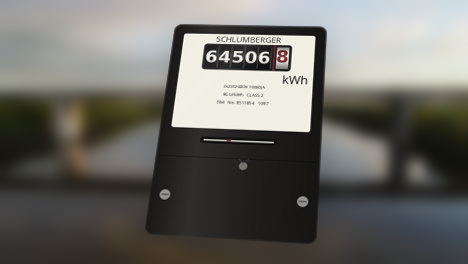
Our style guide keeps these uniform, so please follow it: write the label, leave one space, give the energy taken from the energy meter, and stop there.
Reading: 64506.8 kWh
